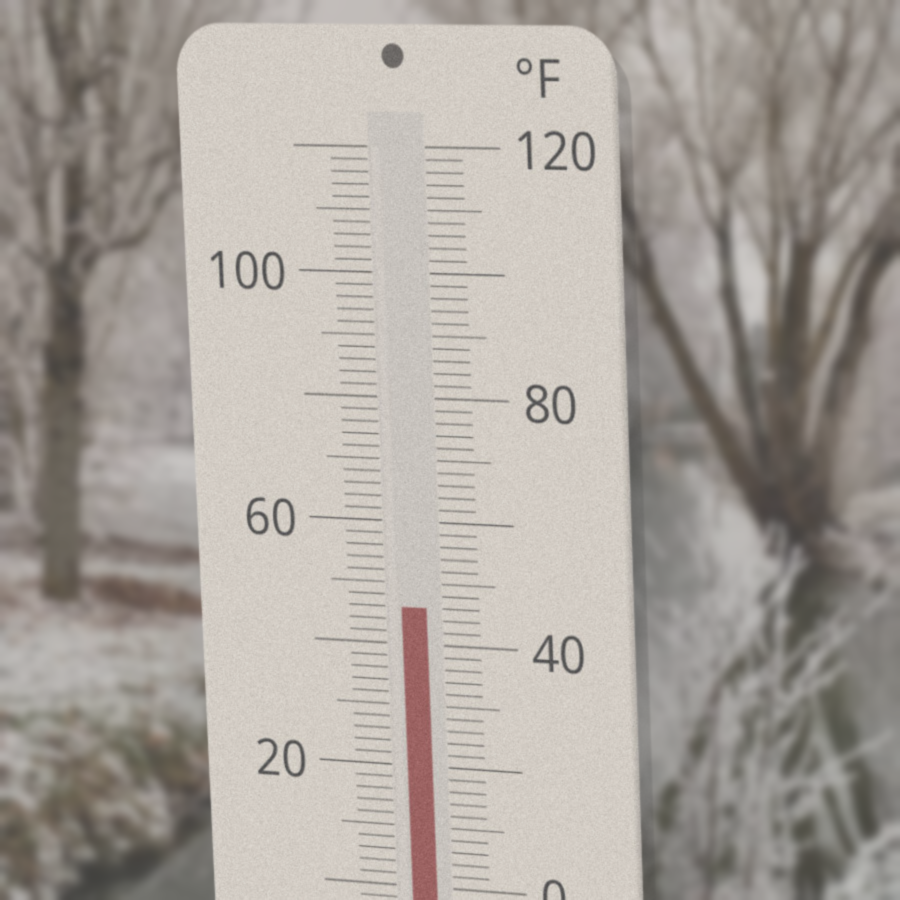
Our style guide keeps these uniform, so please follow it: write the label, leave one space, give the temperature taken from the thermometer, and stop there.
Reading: 46 °F
